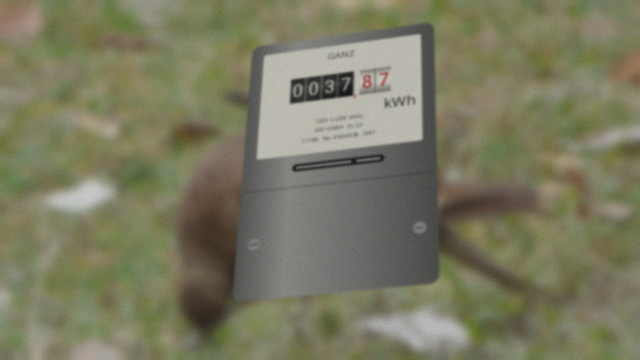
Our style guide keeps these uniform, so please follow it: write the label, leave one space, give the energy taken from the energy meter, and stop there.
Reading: 37.87 kWh
